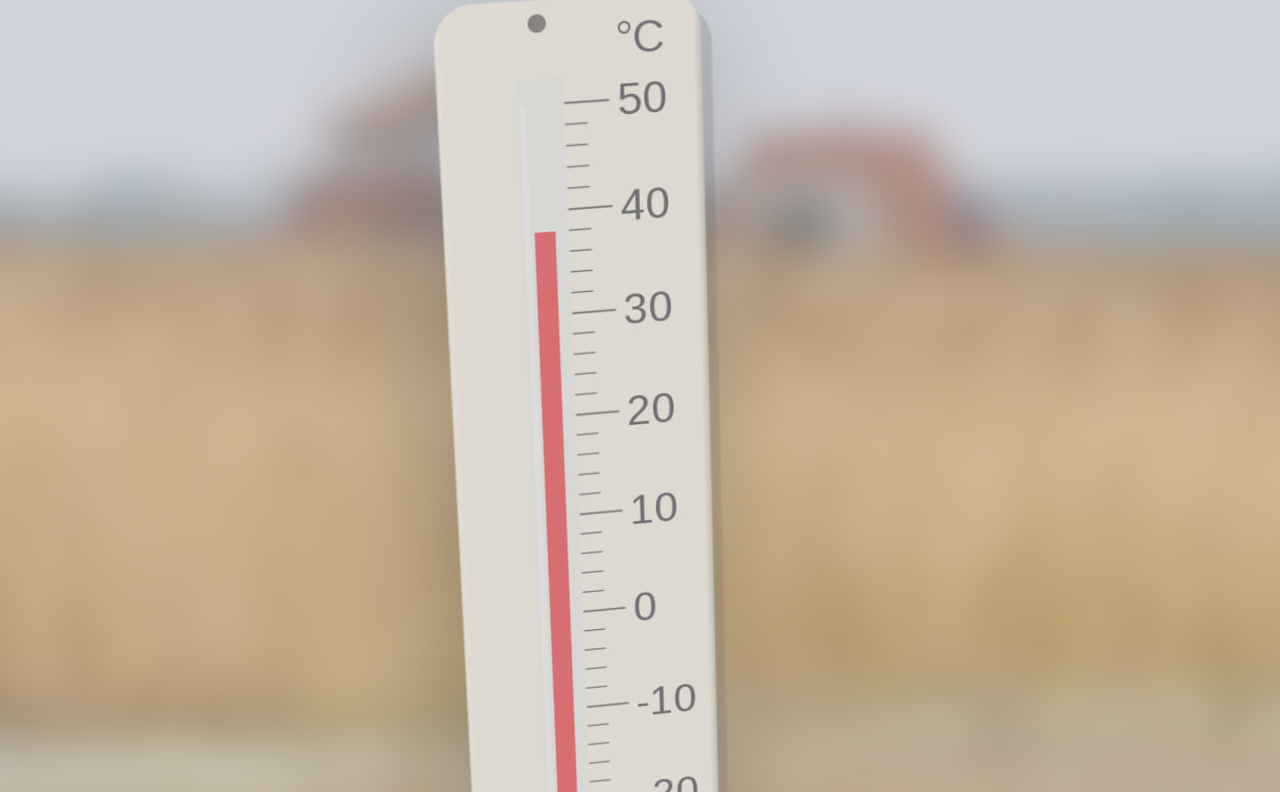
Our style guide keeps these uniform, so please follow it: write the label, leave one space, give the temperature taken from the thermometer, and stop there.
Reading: 38 °C
